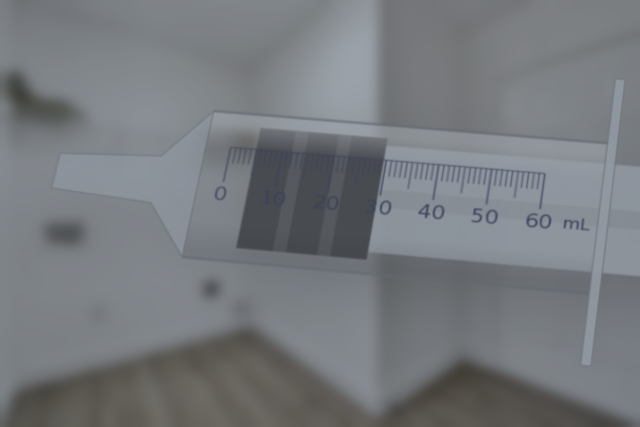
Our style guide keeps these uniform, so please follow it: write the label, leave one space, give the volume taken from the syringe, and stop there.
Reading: 5 mL
